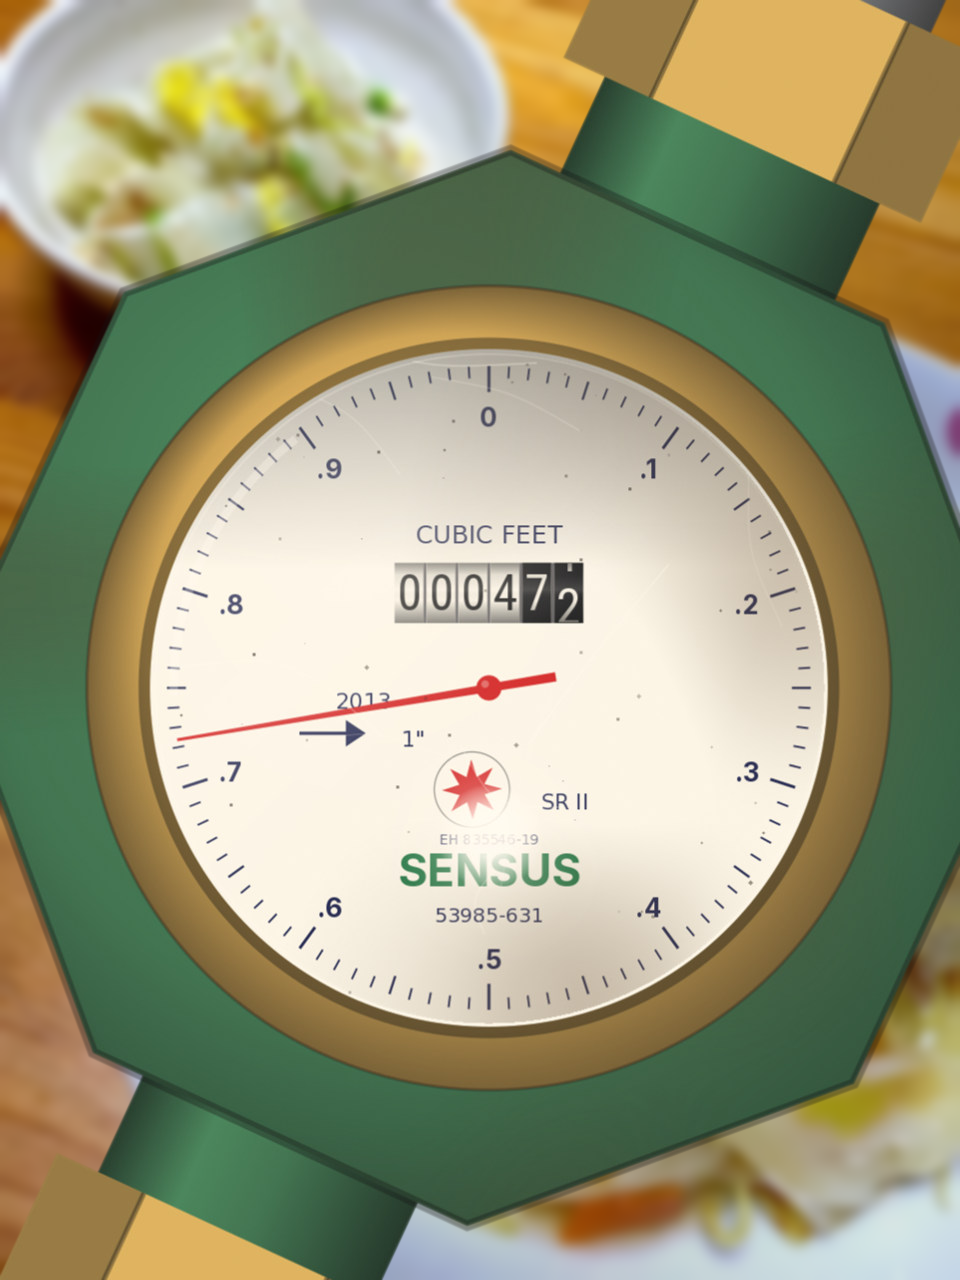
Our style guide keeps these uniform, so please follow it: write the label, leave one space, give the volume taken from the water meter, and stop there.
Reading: 471.72 ft³
